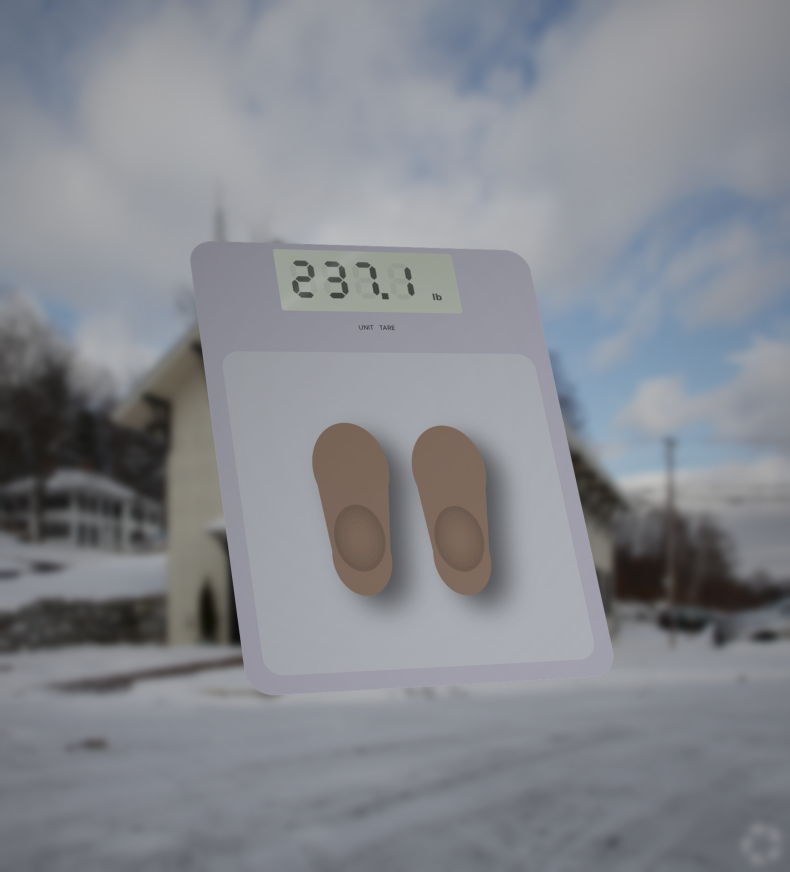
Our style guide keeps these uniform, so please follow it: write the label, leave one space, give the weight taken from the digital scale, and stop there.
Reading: 237.1 lb
